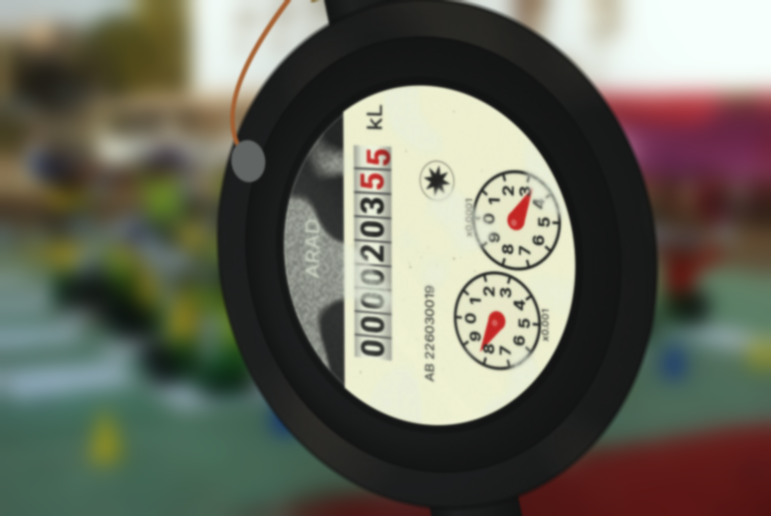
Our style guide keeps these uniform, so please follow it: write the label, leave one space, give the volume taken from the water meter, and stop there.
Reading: 203.5483 kL
